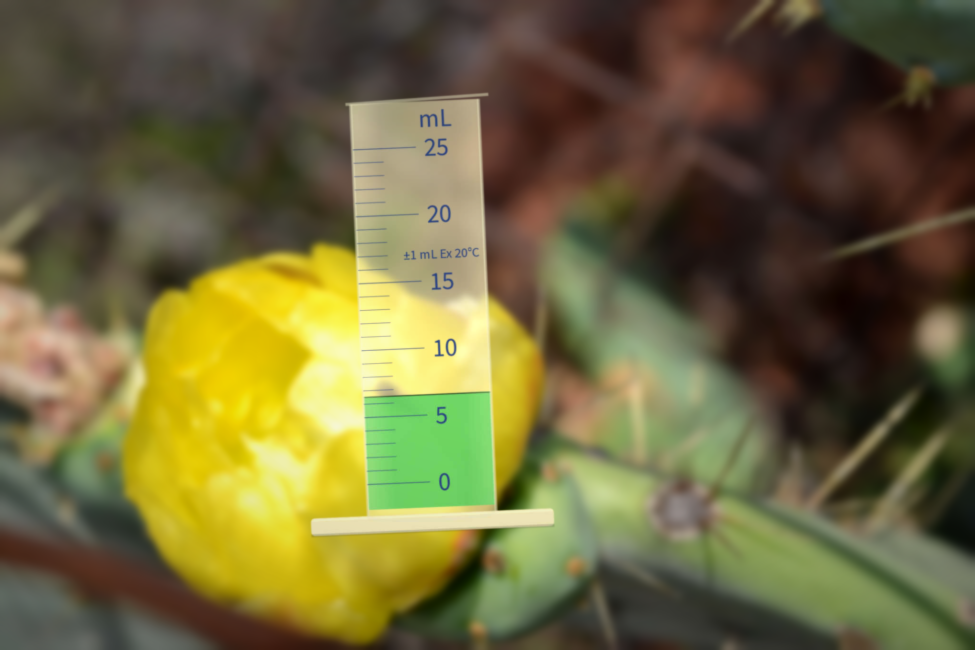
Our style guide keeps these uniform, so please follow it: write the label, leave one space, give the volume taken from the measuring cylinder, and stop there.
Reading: 6.5 mL
